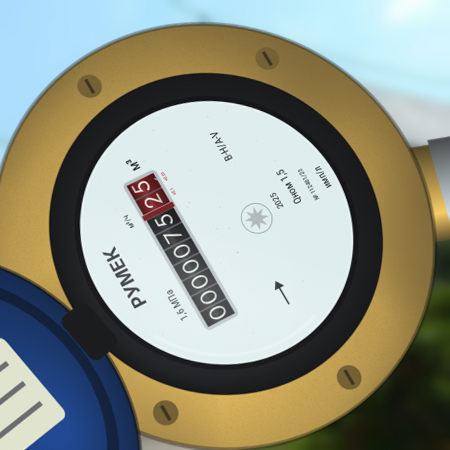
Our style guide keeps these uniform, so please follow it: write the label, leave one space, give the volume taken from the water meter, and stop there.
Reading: 75.25 m³
